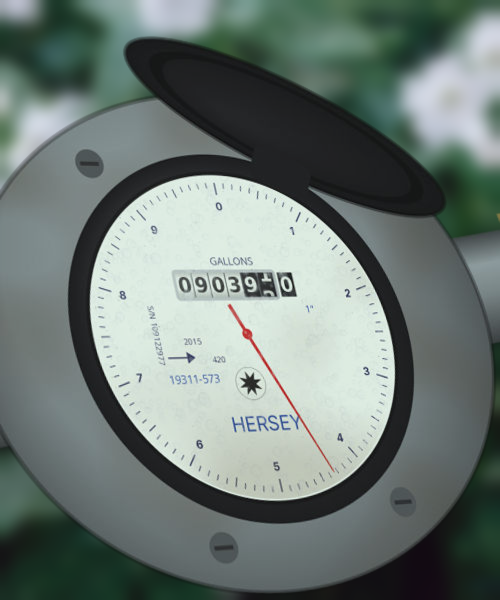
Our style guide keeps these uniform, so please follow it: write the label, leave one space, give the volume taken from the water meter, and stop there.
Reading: 903914.3 gal
